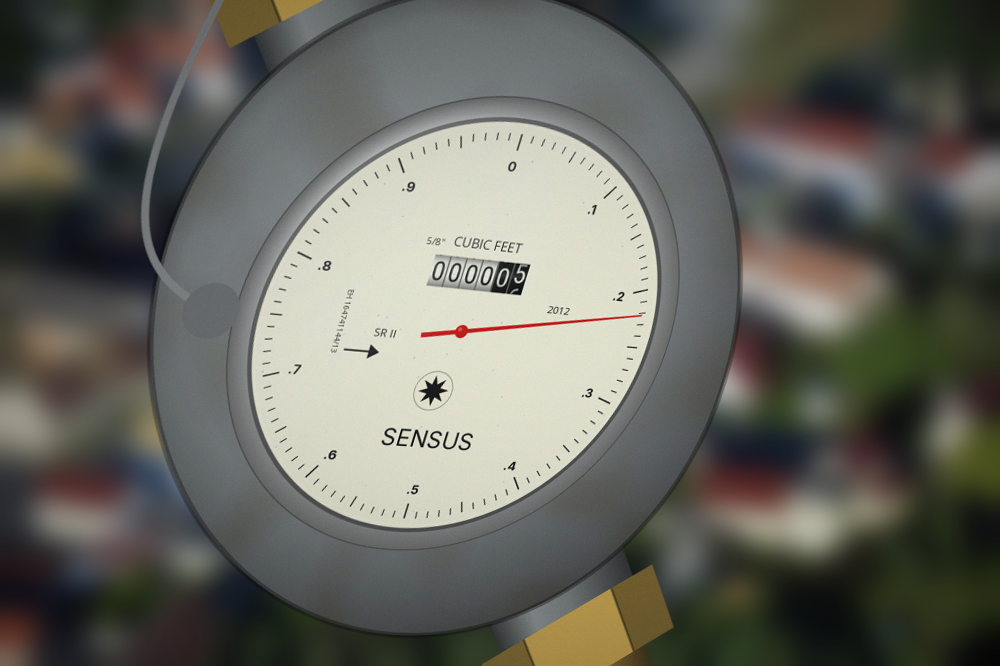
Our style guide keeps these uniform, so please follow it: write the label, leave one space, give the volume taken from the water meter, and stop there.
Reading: 5.22 ft³
